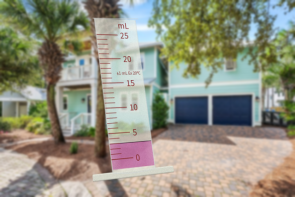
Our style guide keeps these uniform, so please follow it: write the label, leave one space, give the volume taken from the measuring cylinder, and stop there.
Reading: 3 mL
